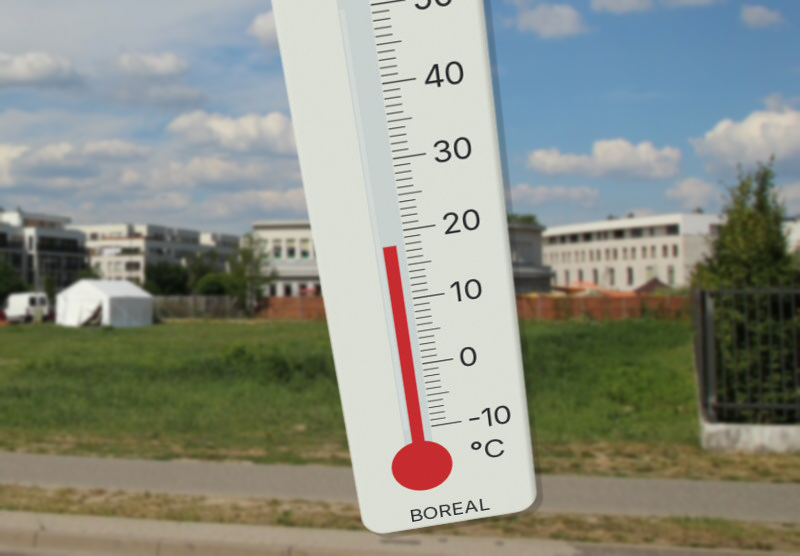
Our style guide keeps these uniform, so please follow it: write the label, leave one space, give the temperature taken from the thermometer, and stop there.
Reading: 18 °C
